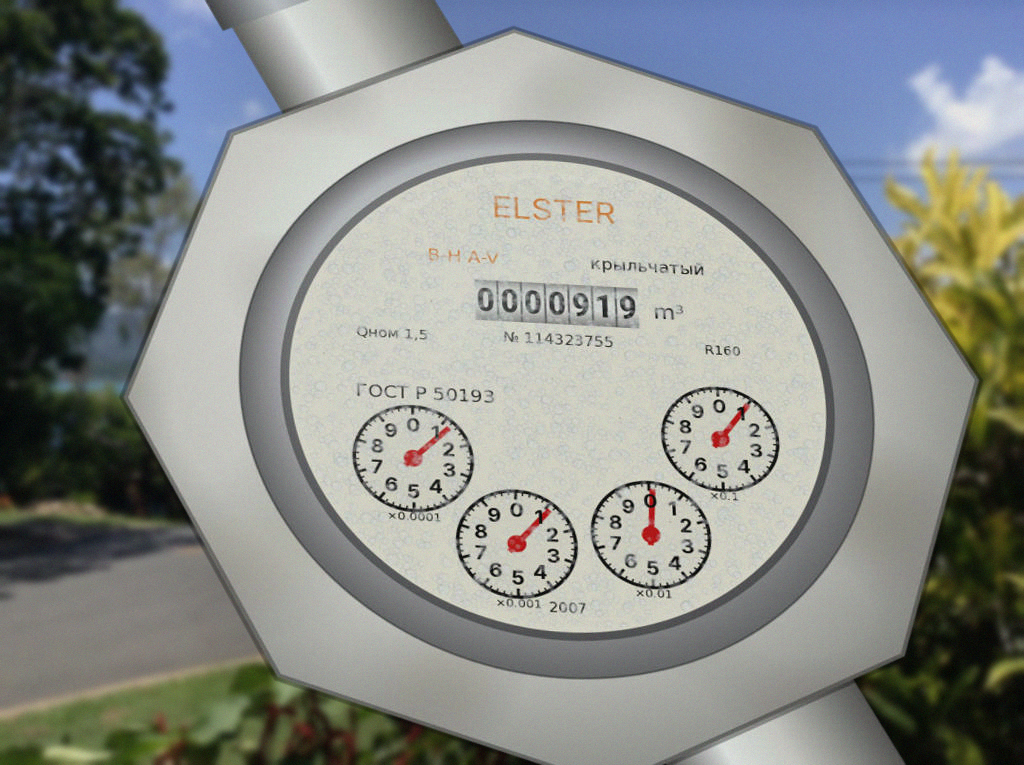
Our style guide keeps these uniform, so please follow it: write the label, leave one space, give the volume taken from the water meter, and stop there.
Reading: 919.1011 m³
